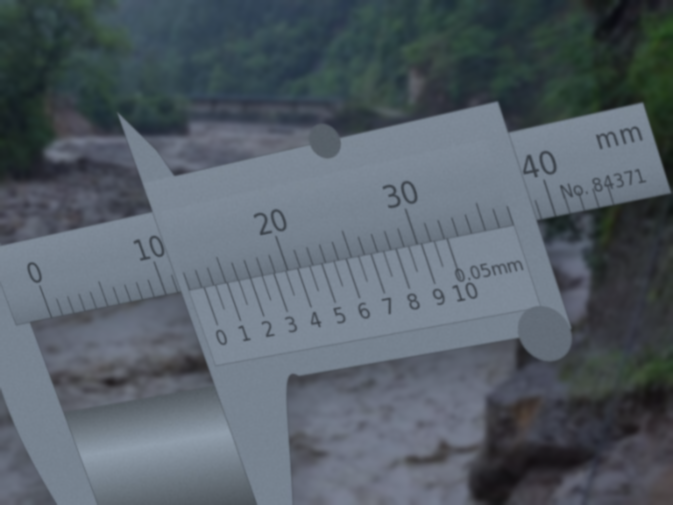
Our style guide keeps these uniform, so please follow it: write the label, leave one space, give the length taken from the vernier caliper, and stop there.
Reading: 13.2 mm
